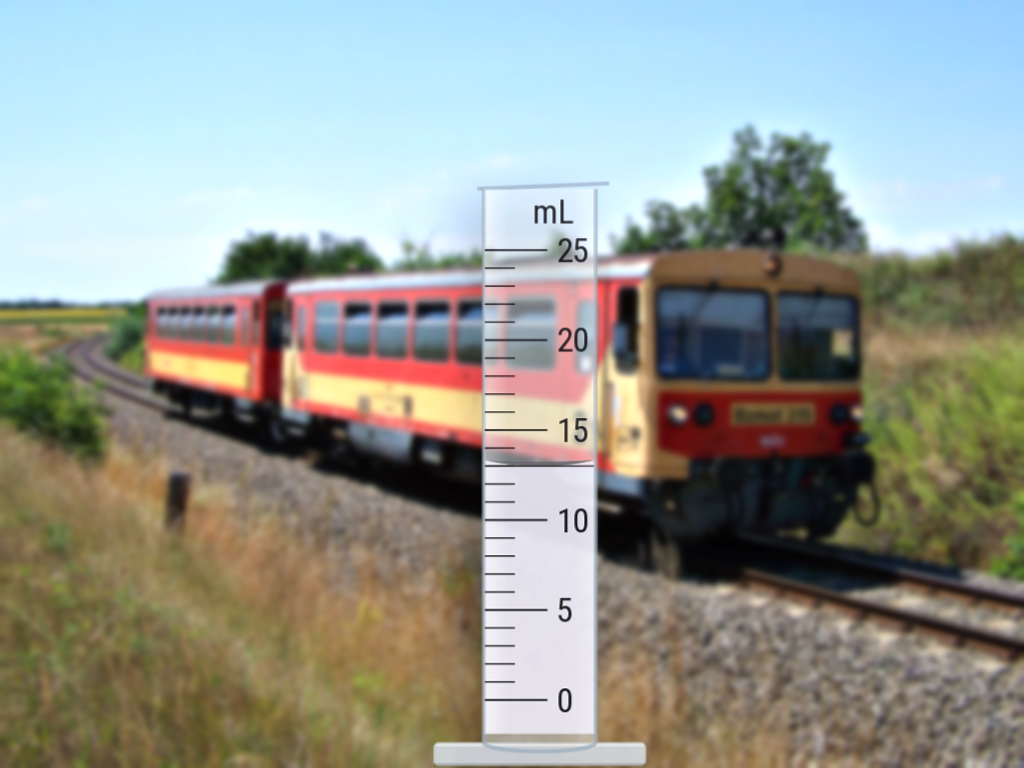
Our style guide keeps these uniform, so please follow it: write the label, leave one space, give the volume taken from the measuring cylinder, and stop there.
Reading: 13 mL
